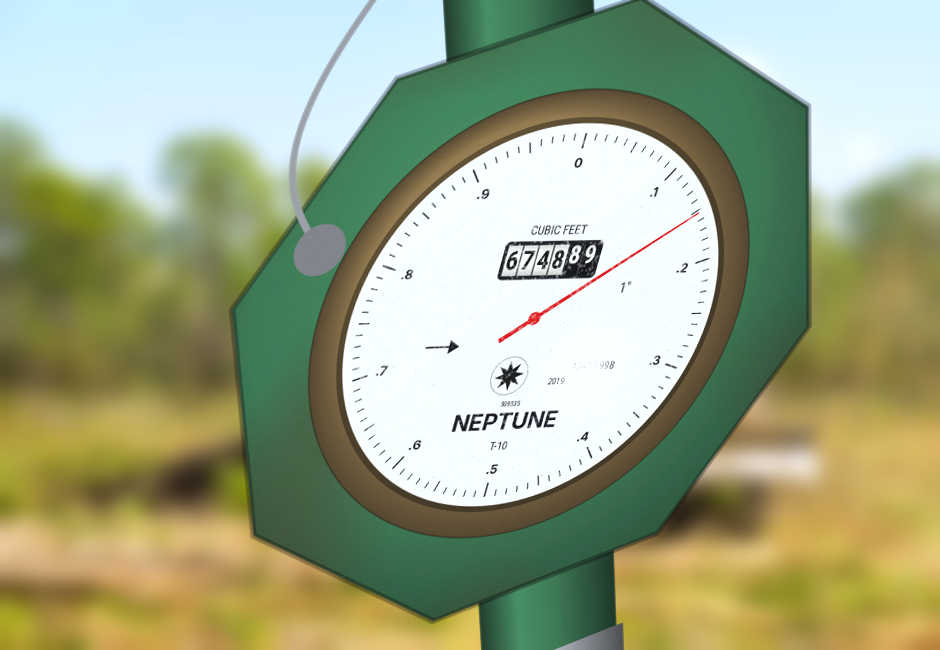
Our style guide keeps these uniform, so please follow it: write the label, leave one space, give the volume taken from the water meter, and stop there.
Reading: 674889.15 ft³
